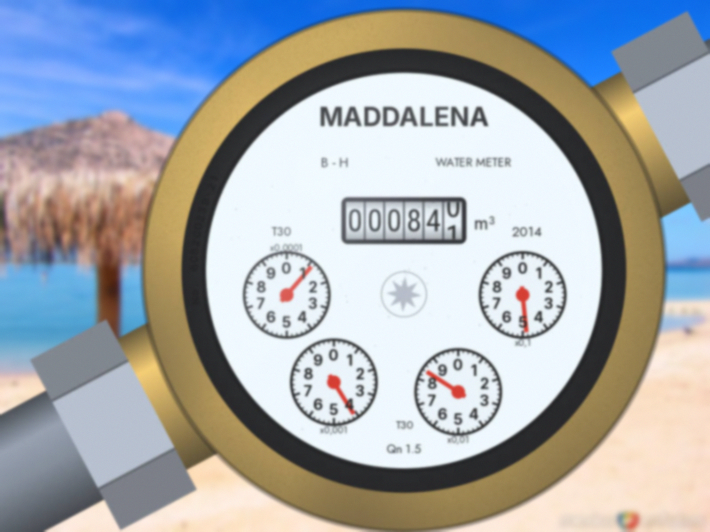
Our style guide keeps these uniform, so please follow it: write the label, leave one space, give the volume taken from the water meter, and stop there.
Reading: 840.4841 m³
